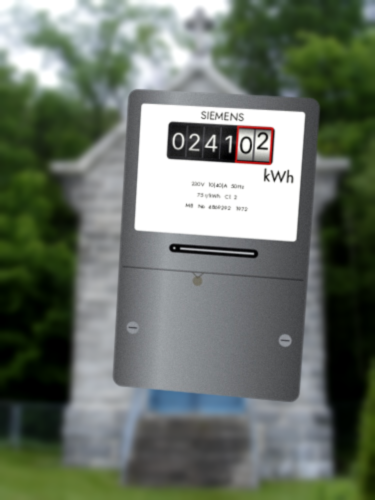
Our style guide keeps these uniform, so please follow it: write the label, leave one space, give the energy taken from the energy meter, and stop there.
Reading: 241.02 kWh
